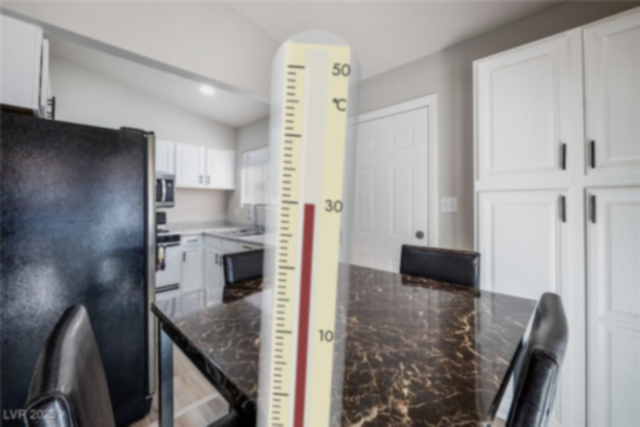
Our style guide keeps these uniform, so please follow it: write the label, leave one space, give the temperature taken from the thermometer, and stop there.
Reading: 30 °C
